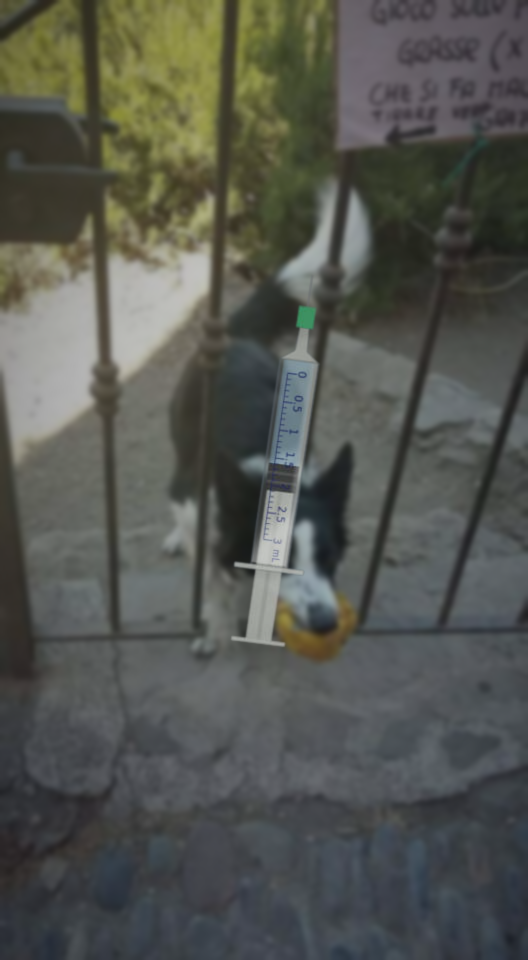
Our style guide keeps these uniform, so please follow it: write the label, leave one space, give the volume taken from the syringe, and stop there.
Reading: 1.6 mL
